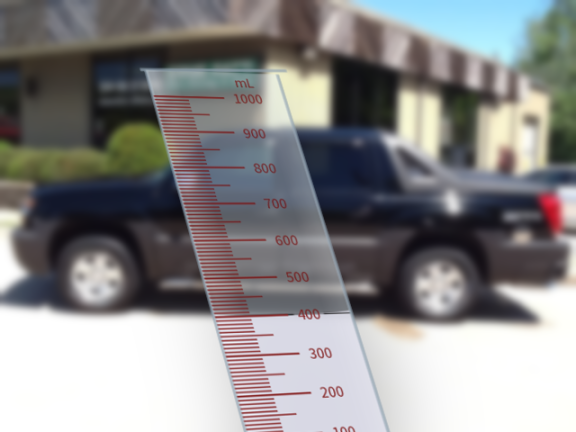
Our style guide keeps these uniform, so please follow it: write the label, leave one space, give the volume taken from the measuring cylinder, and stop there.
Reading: 400 mL
